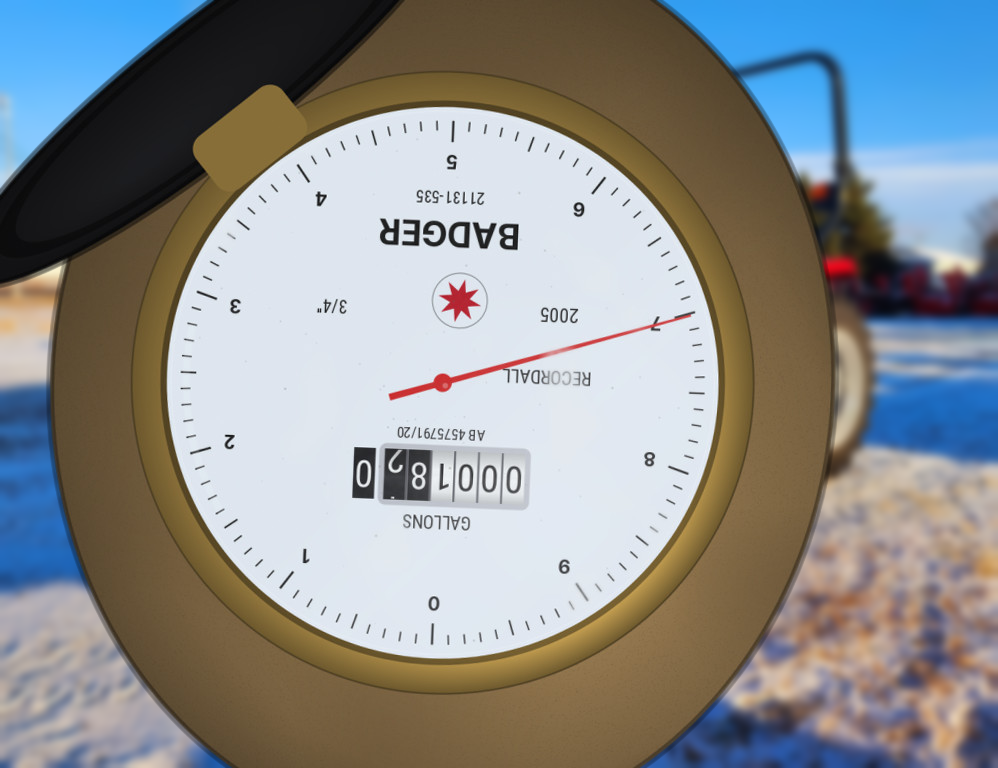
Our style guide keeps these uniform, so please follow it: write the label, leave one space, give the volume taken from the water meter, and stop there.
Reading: 1817.0 gal
